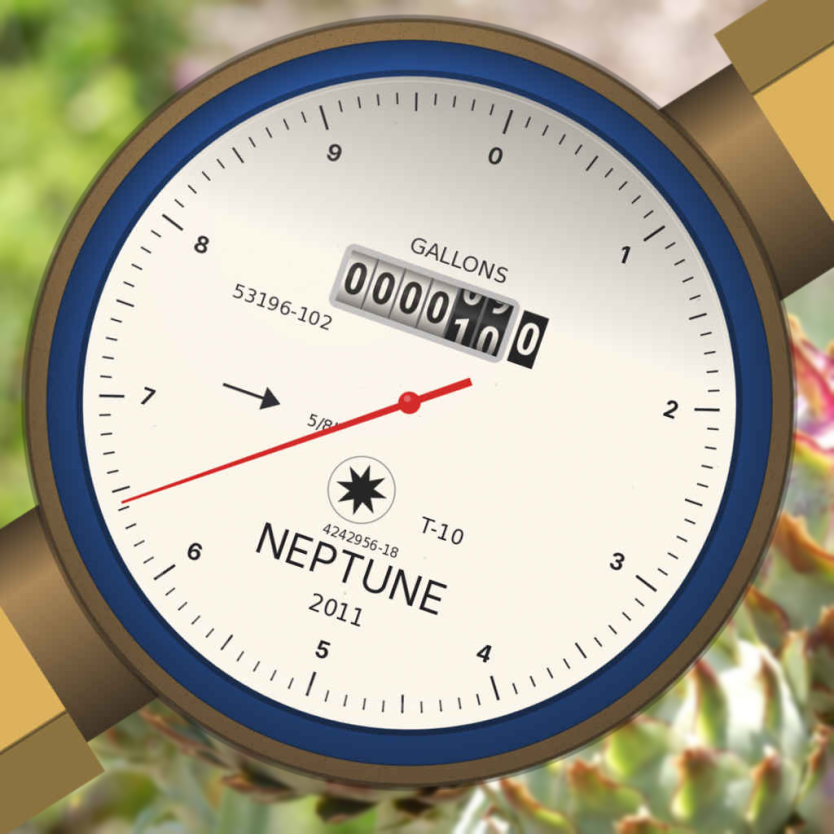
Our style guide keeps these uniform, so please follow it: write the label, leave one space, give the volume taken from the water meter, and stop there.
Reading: 96.4 gal
